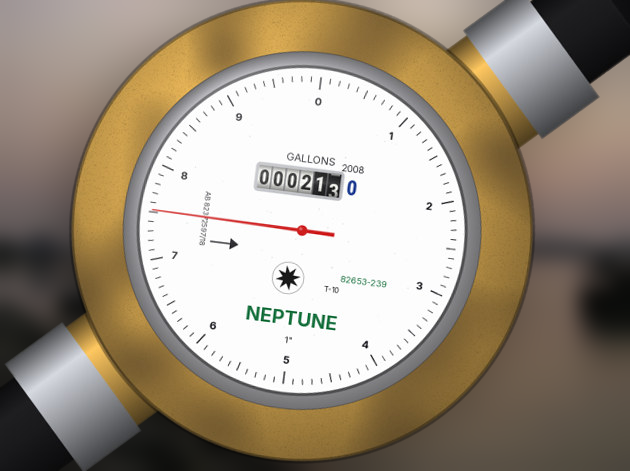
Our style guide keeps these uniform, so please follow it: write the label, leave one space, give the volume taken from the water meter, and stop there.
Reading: 2127.5 gal
